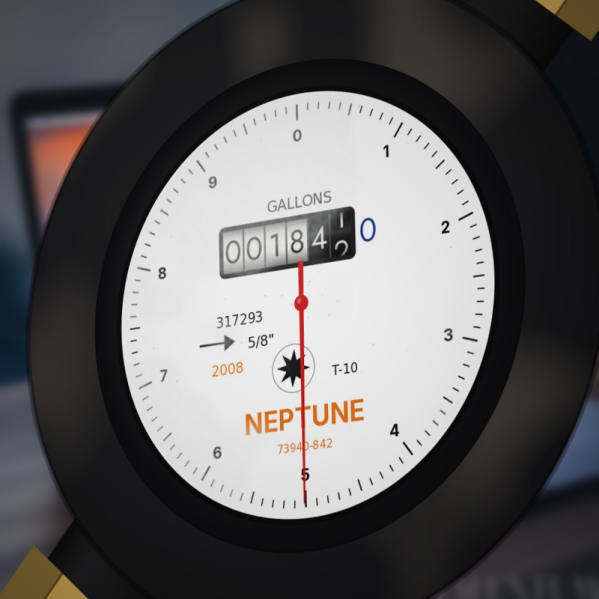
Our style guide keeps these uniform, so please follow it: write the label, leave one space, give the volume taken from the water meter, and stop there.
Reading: 18415.0 gal
